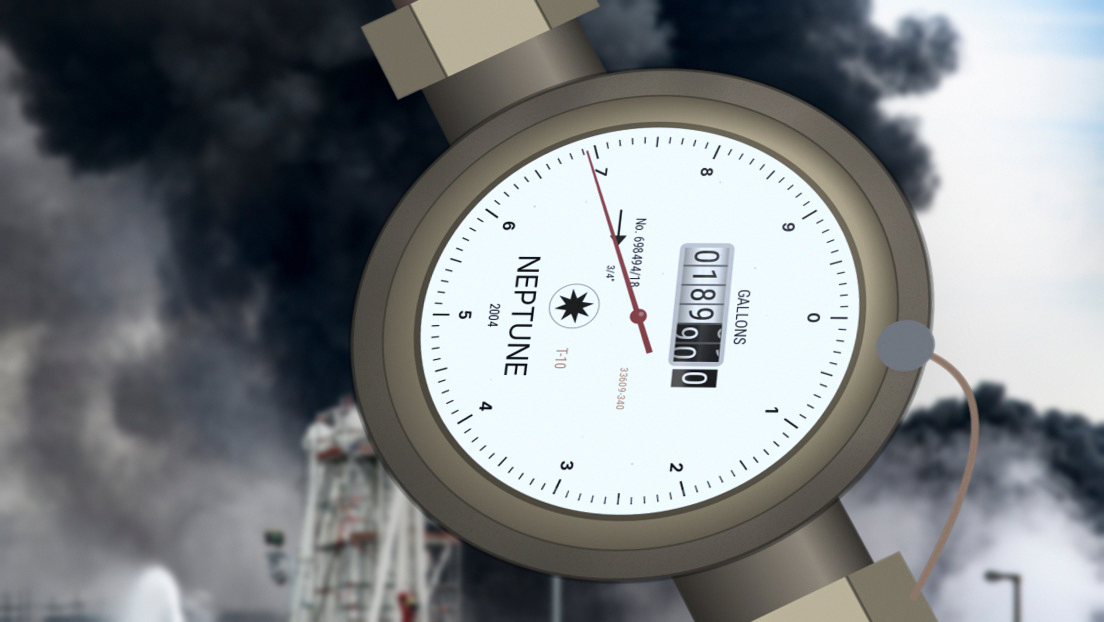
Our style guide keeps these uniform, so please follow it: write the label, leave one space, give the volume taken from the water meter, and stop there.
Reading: 189896.9 gal
